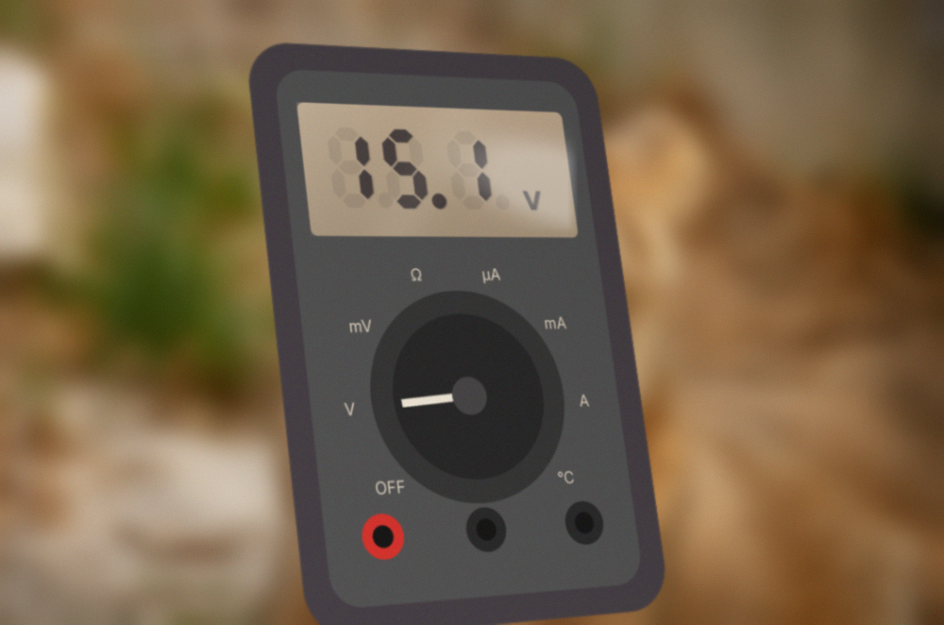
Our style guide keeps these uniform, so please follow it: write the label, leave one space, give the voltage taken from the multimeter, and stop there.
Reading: 15.1 V
